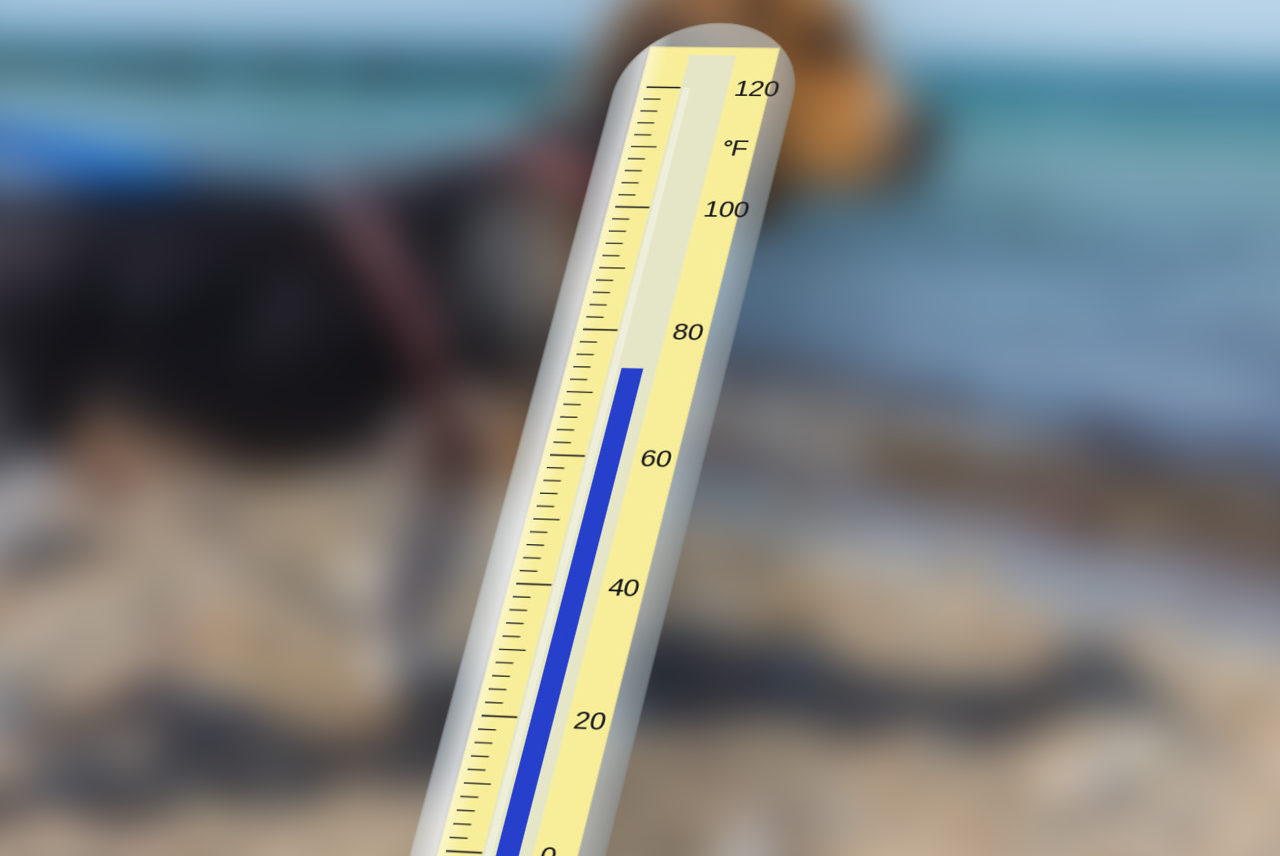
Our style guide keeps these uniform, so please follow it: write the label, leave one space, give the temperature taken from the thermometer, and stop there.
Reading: 74 °F
